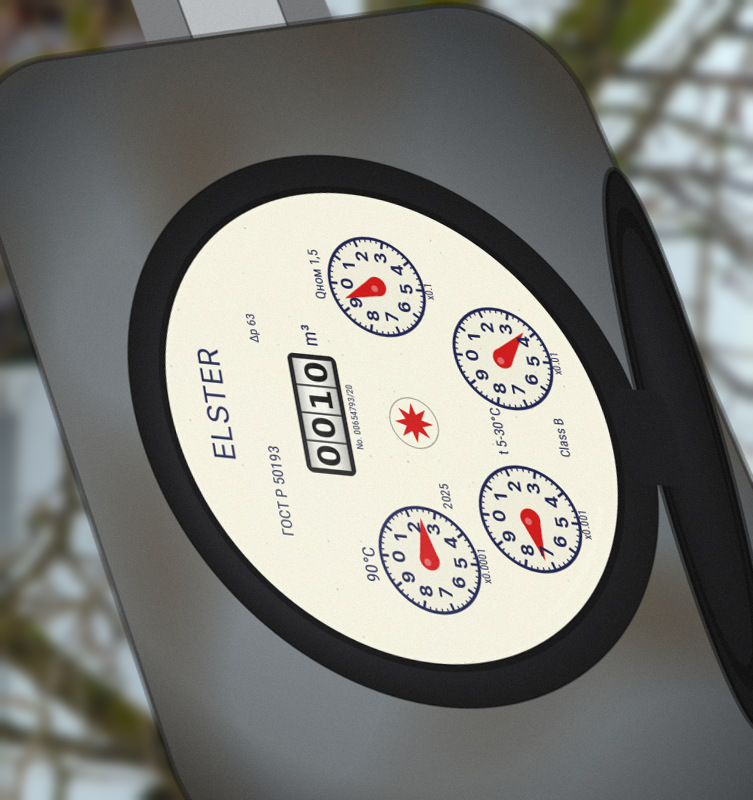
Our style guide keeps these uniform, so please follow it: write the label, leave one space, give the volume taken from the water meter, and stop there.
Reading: 9.9372 m³
